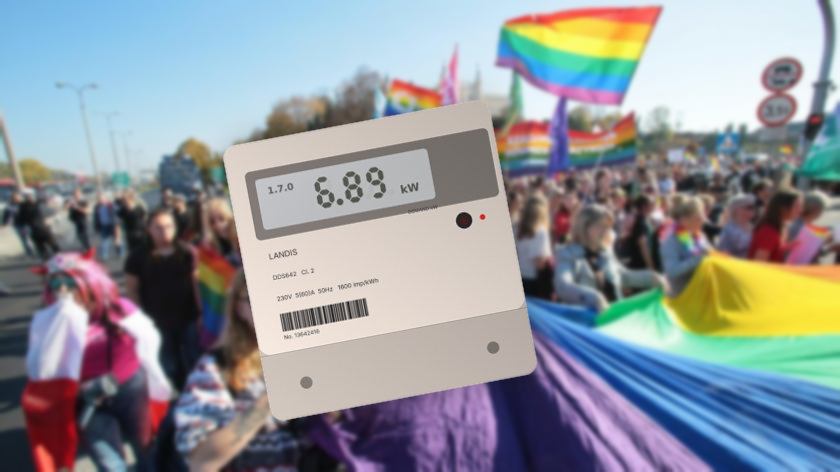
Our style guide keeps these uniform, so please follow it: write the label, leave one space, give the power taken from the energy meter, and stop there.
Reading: 6.89 kW
